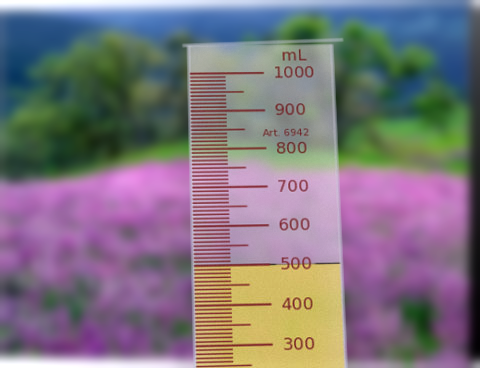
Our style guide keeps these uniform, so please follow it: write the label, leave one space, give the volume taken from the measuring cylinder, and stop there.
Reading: 500 mL
